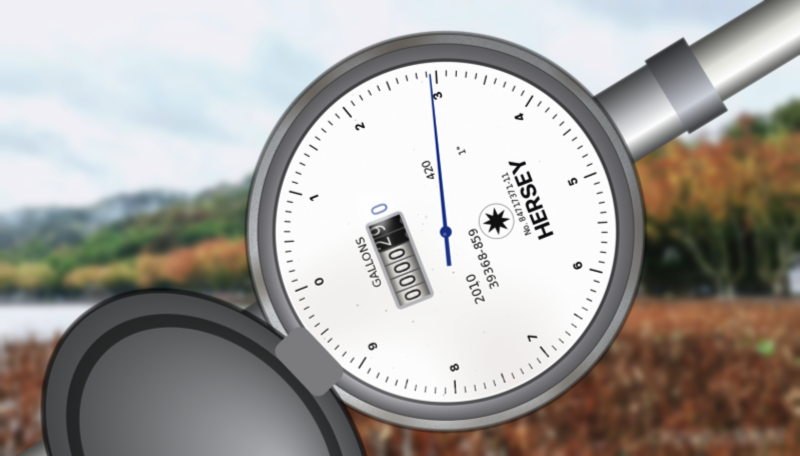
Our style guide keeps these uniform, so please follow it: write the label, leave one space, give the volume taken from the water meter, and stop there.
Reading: 292.9 gal
